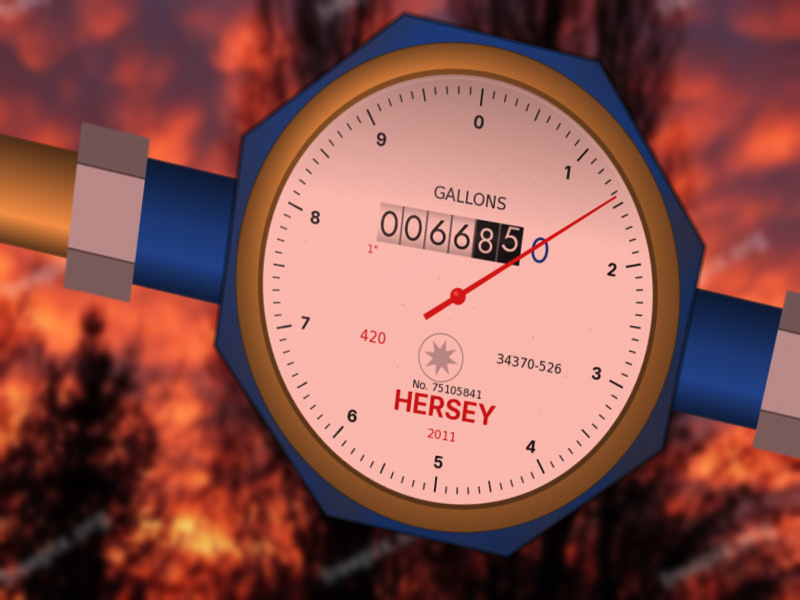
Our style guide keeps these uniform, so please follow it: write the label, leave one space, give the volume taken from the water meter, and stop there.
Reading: 66851.4 gal
